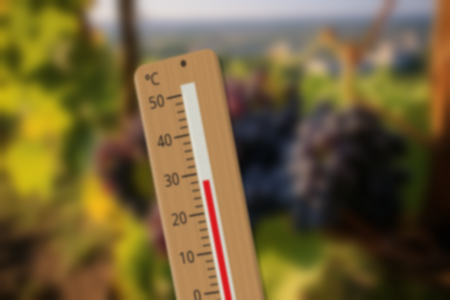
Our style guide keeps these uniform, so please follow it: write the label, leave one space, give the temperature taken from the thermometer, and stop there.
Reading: 28 °C
